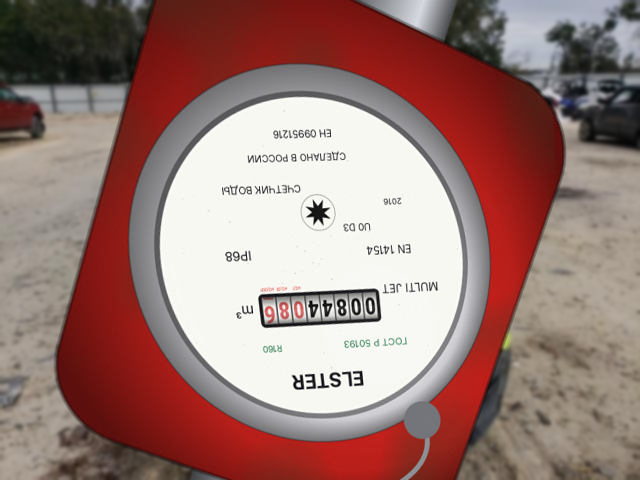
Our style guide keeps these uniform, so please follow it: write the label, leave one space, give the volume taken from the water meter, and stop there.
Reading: 844.086 m³
